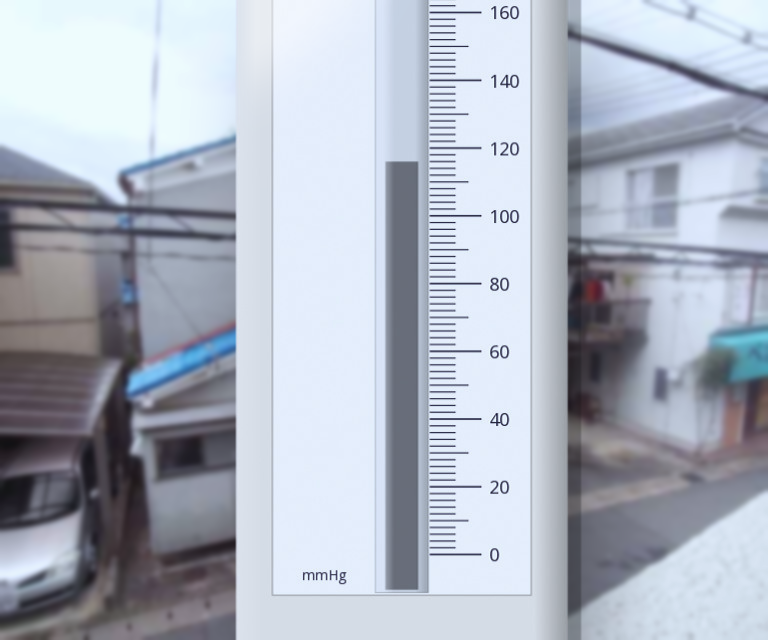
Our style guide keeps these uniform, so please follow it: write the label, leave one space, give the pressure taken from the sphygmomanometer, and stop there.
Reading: 116 mmHg
